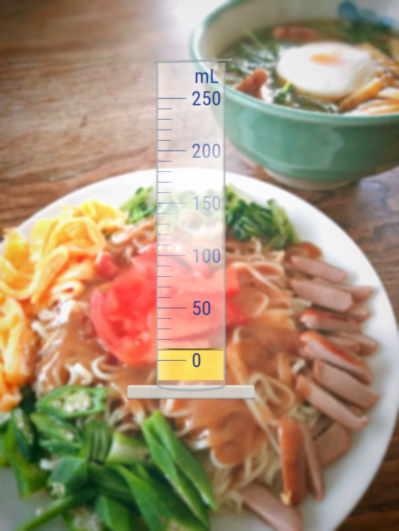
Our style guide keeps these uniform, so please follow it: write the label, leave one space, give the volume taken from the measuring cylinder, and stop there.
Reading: 10 mL
